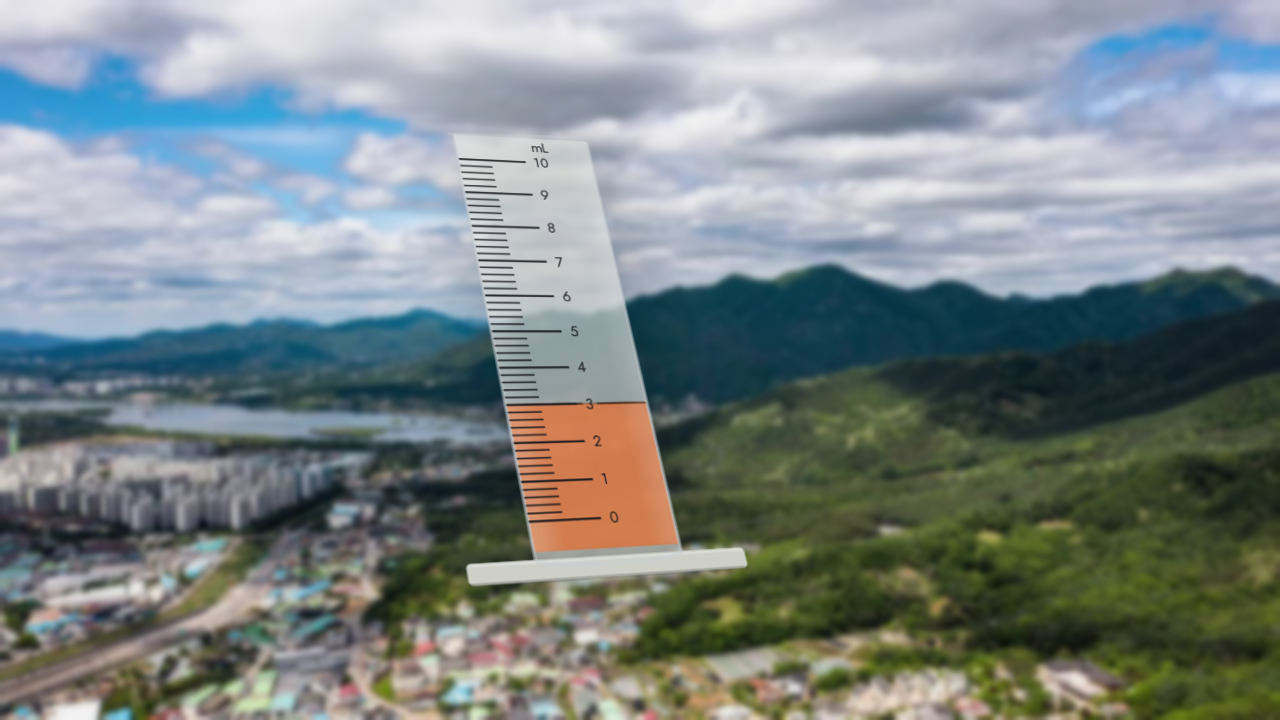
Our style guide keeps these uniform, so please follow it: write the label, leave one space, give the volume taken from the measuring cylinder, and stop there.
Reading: 3 mL
